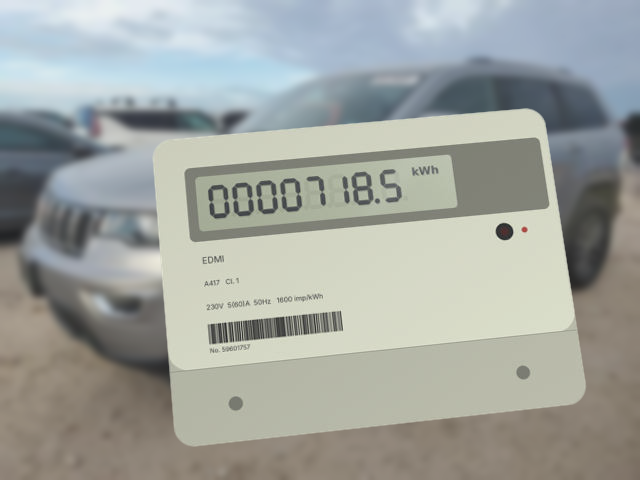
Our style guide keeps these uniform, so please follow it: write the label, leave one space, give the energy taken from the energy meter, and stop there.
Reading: 718.5 kWh
